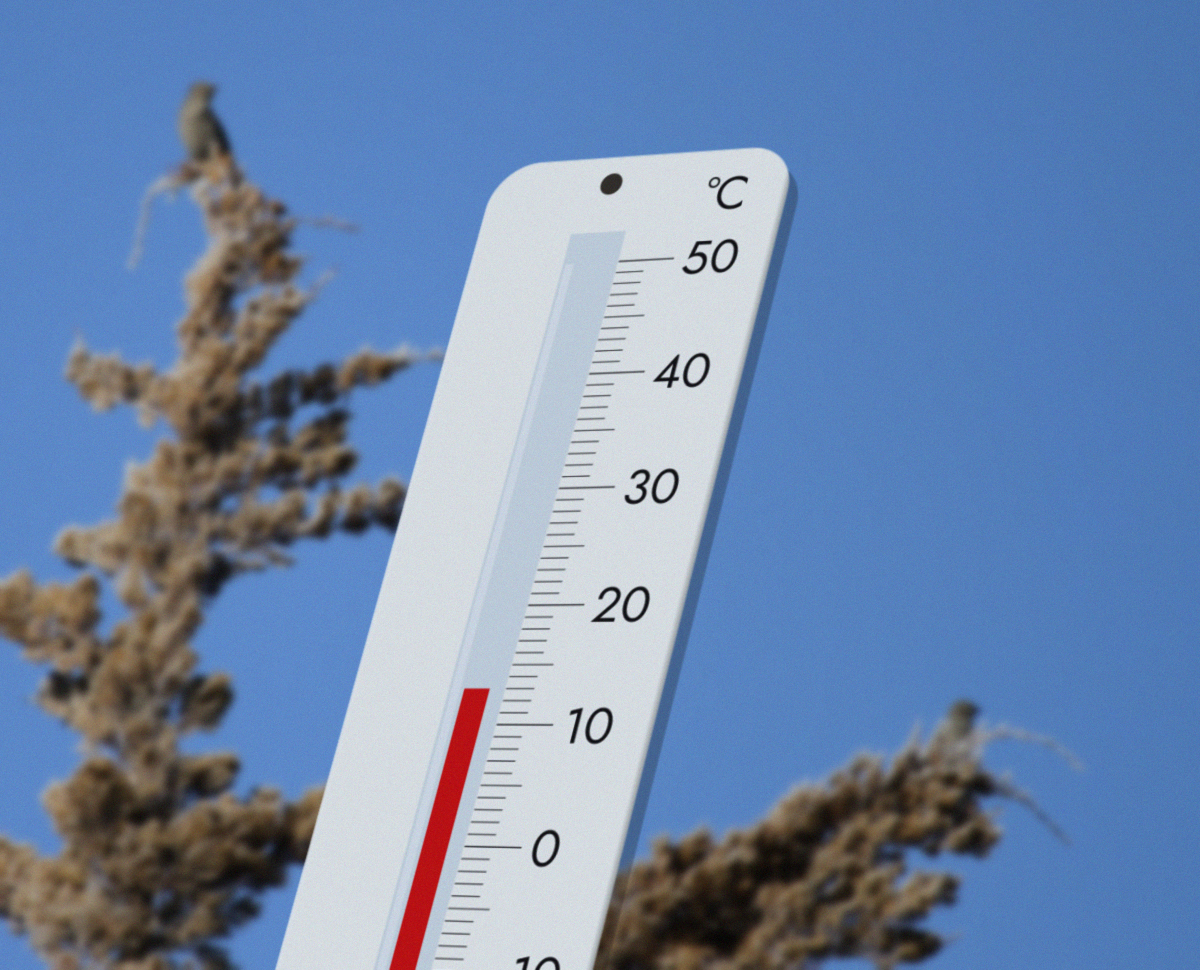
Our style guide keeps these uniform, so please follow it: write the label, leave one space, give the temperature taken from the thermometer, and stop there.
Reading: 13 °C
